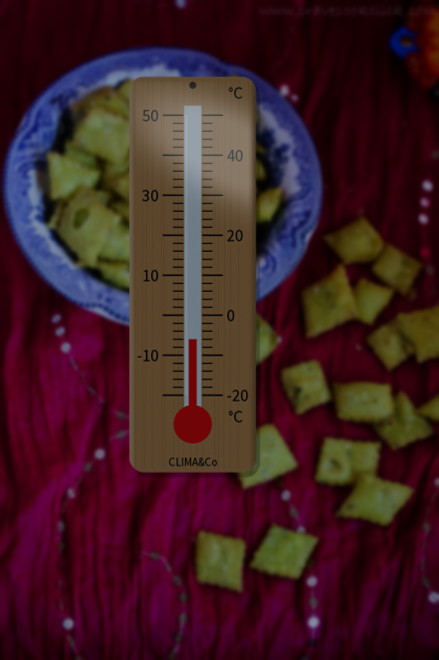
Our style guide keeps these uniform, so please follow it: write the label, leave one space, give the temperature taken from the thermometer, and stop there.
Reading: -6 °C
